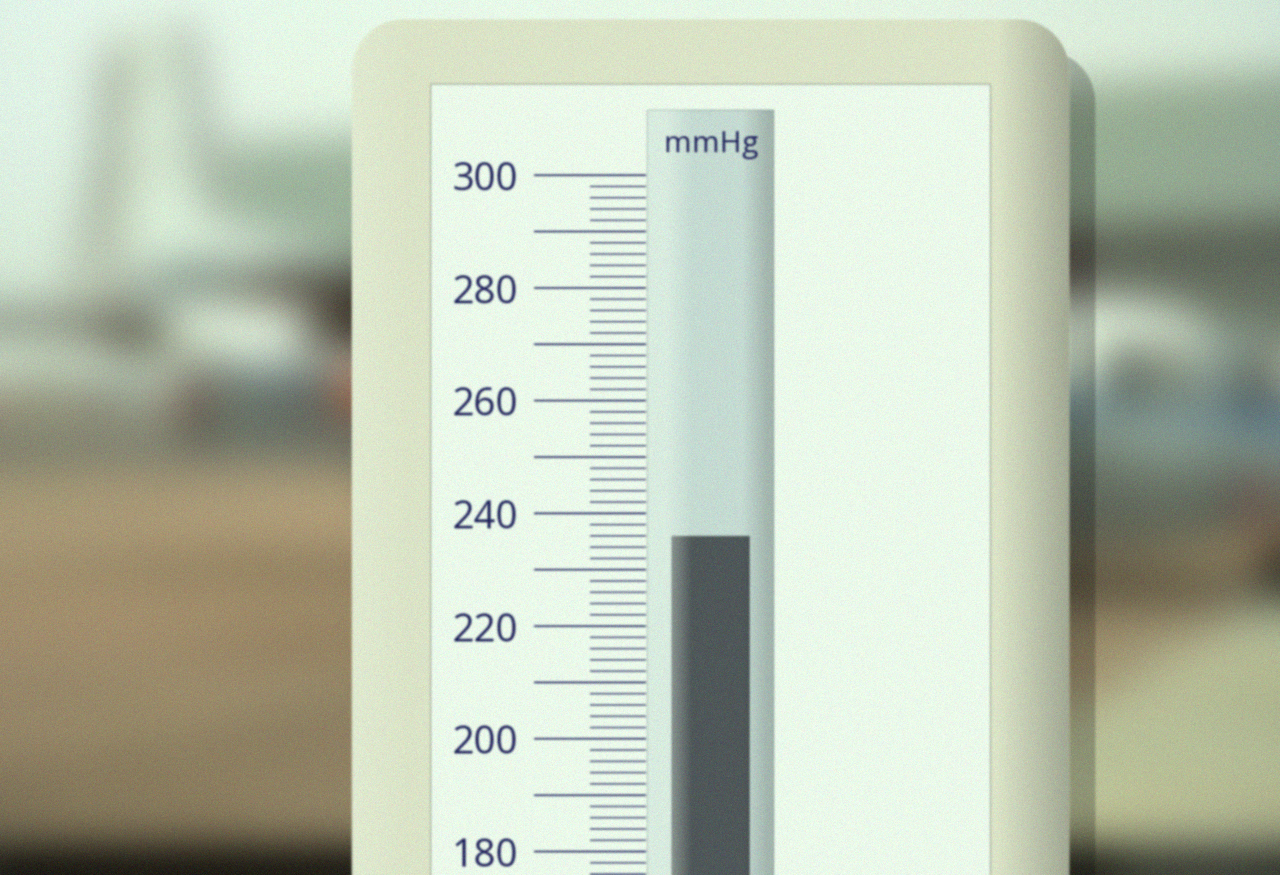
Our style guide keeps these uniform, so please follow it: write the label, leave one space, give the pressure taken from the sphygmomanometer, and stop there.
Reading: 236 mmHg
